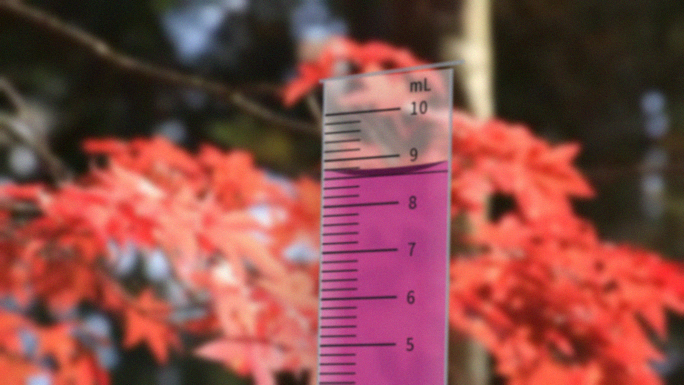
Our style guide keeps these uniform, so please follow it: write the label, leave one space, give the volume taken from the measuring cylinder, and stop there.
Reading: 8.6 mL
